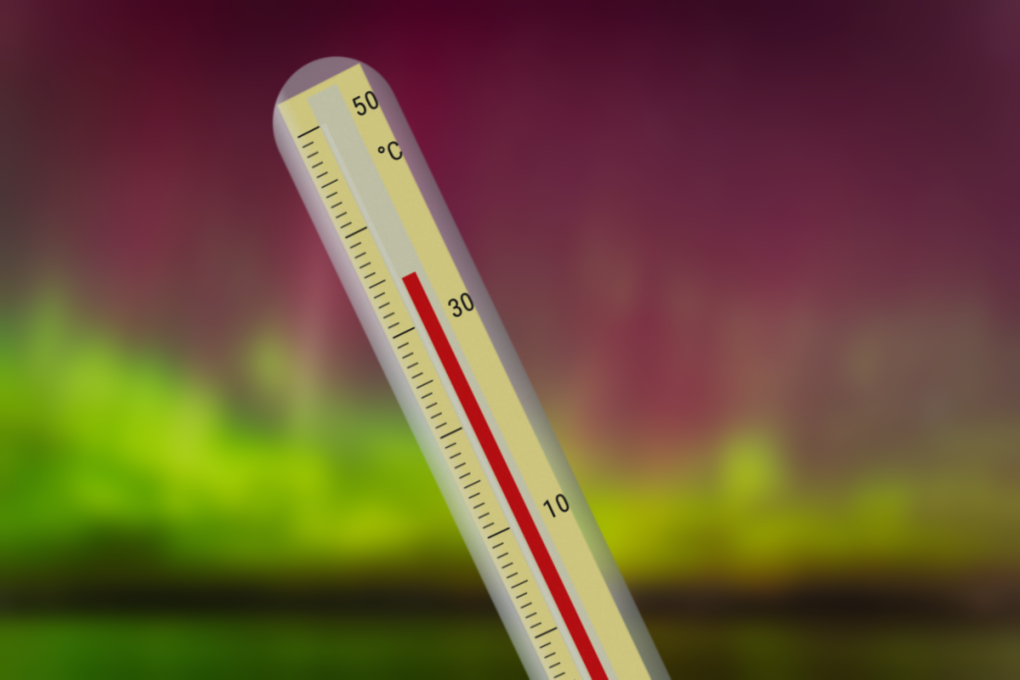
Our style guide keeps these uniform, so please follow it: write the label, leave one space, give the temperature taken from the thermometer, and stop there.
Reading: 34.5 °C
